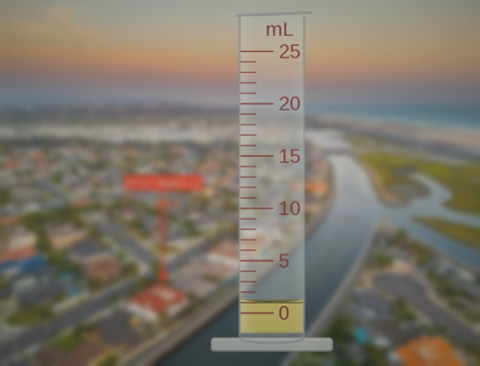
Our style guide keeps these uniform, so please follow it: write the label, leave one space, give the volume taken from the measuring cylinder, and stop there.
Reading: 1 mL
